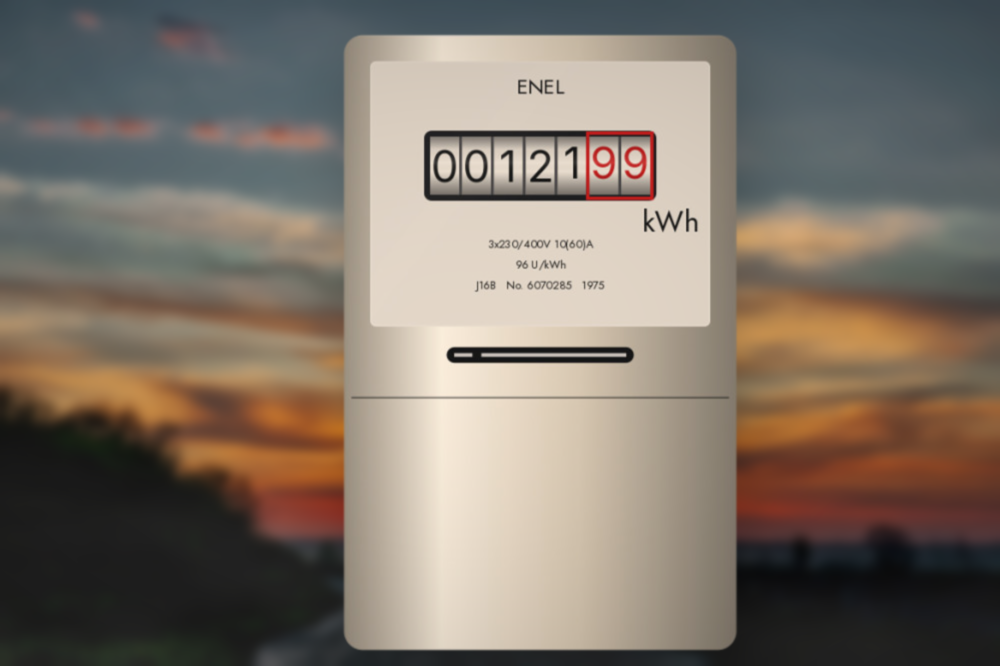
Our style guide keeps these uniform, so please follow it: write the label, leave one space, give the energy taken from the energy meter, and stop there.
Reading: 121.99 kWh
